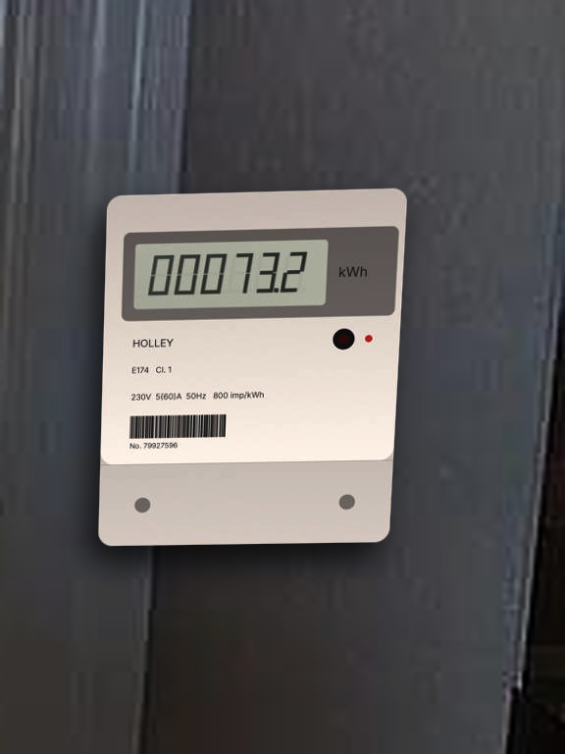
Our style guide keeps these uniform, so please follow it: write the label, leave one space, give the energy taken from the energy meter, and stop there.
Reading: 73.2 kWh
